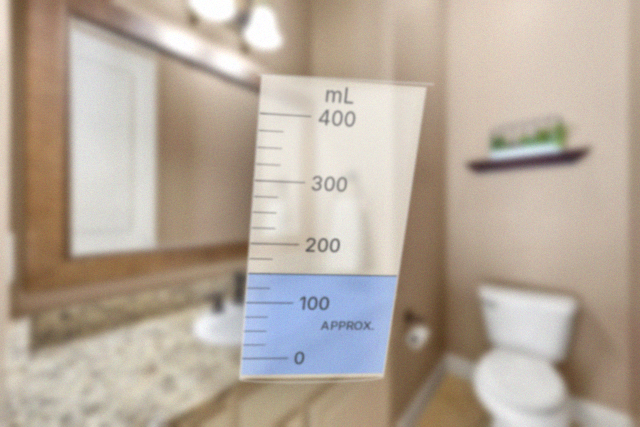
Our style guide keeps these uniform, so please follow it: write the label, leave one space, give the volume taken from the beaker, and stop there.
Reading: 150 mL
